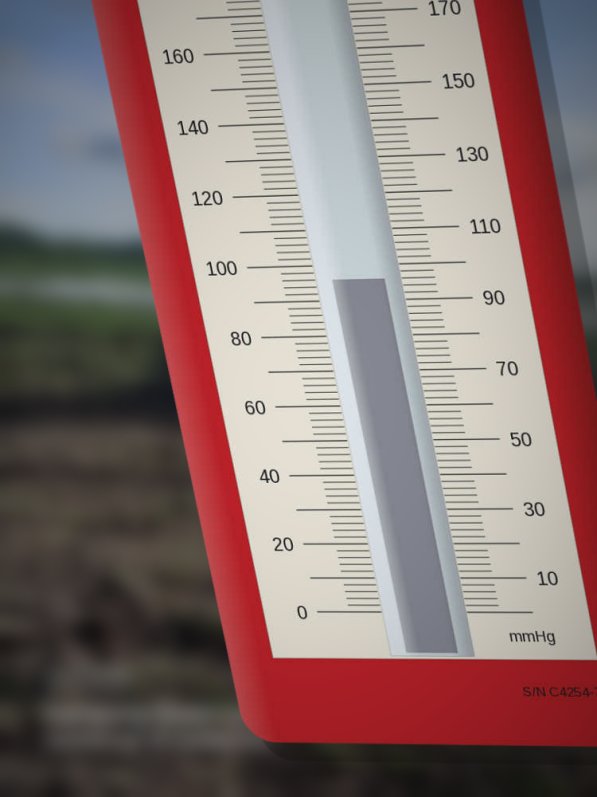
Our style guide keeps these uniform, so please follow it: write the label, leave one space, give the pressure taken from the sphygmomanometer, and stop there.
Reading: 96 mmHg
